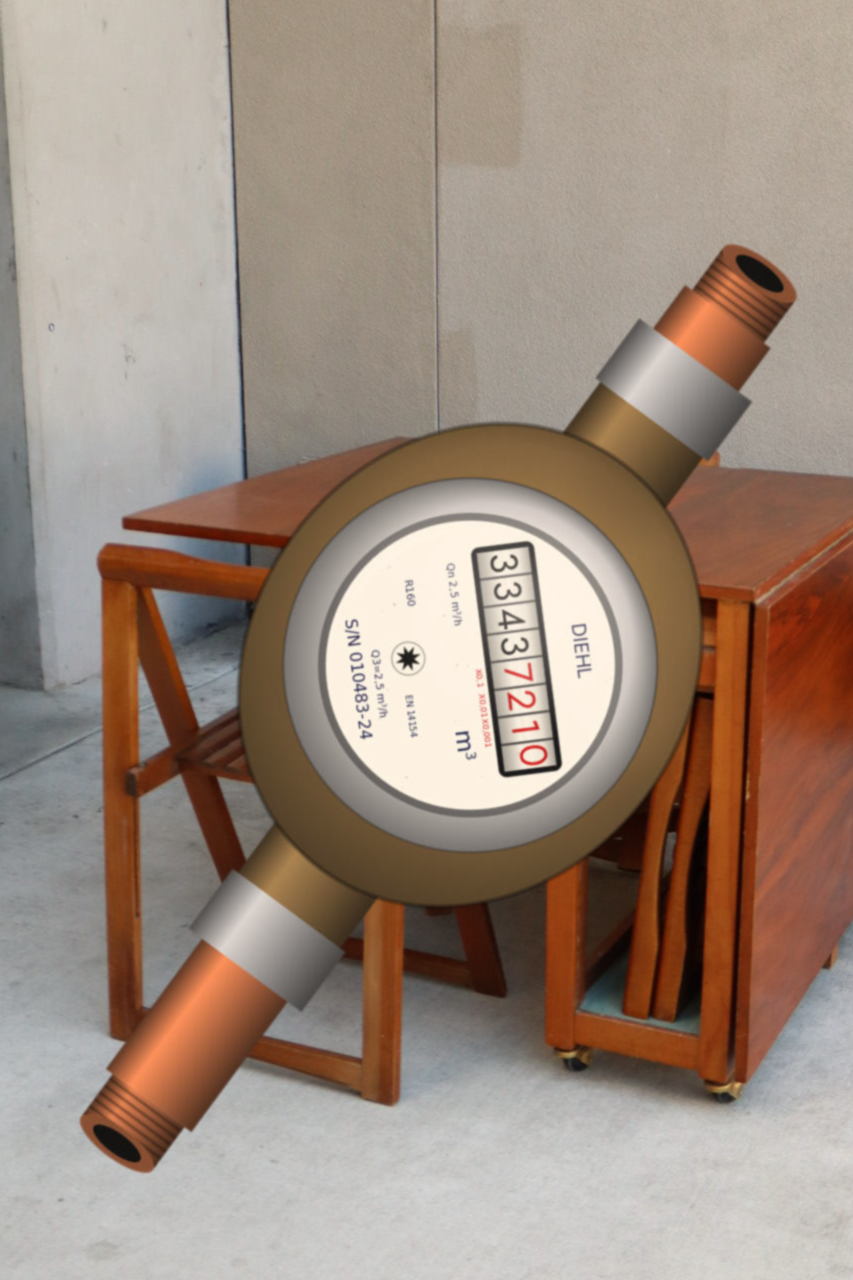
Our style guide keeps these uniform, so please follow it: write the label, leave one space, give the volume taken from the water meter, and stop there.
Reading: 3343.7210 m³
